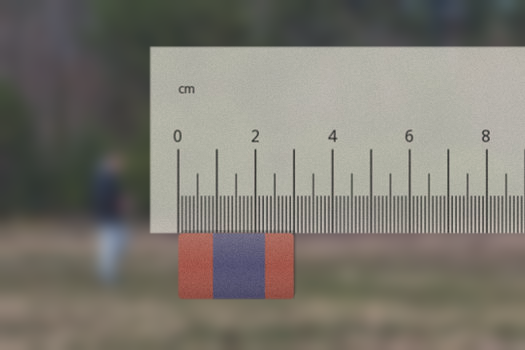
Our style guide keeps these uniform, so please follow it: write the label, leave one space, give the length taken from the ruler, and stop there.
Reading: 3 cm
